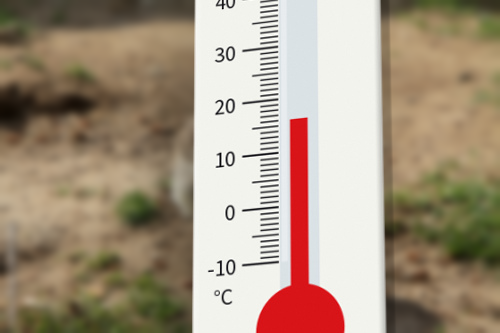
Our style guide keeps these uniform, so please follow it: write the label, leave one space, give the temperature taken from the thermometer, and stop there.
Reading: 16 °C
